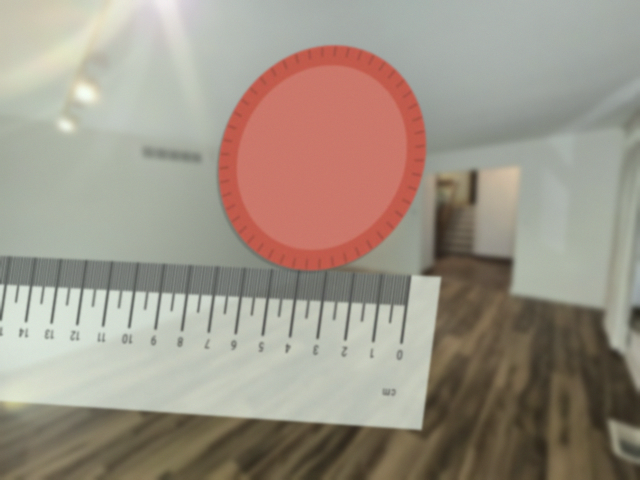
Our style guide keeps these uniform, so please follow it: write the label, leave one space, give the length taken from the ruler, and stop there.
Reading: 7.5 cm
